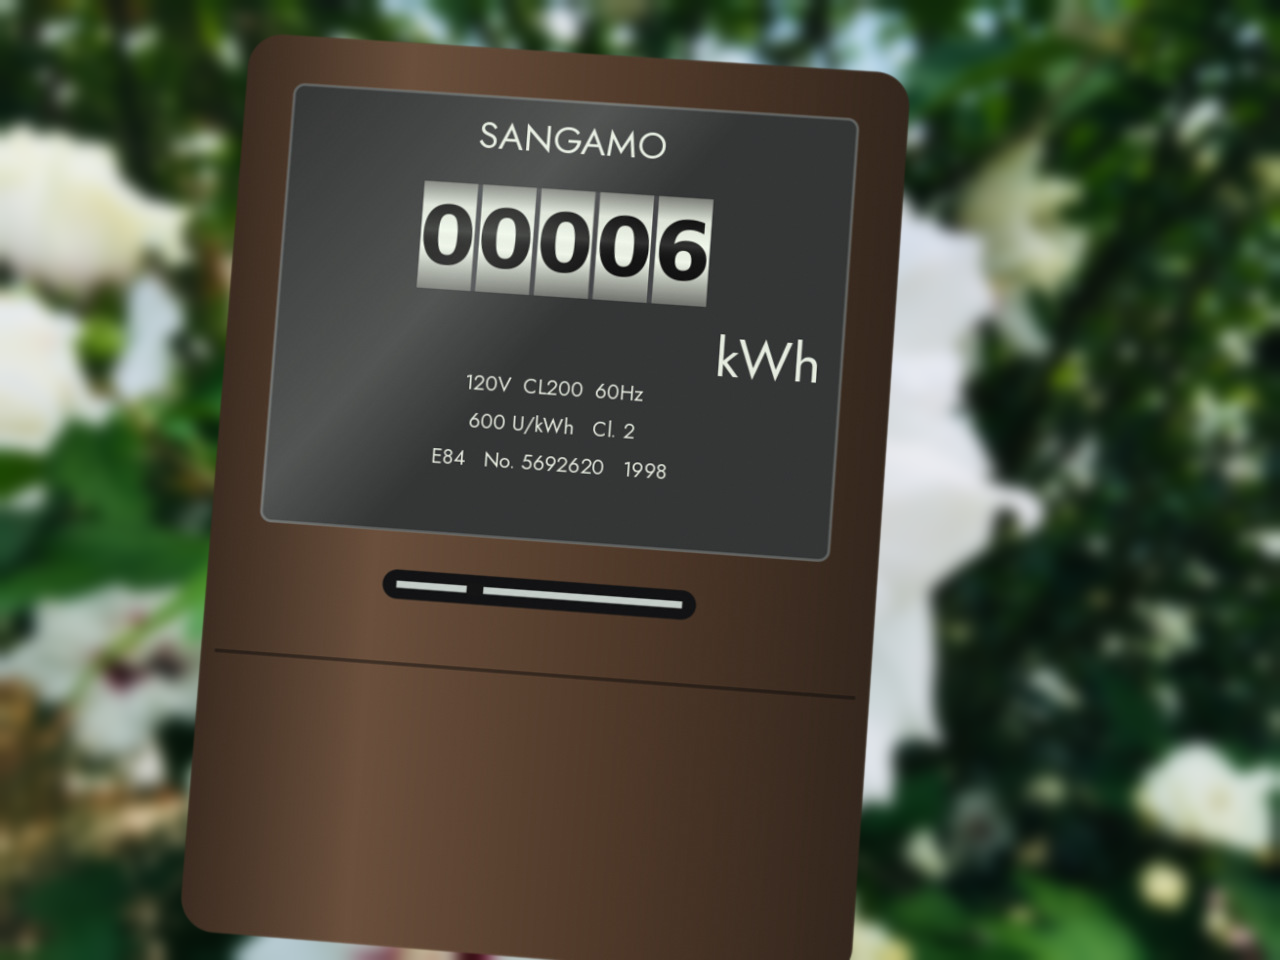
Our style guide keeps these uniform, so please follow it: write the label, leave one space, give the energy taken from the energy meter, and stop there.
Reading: 6 kWh
